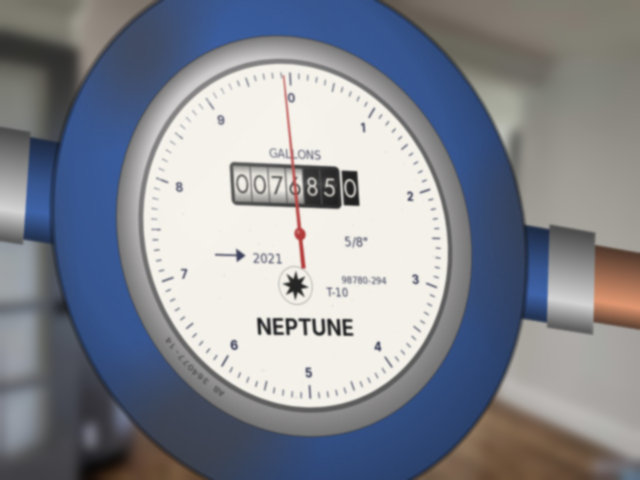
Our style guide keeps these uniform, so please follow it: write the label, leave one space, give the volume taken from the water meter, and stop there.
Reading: 76849.9 gal
